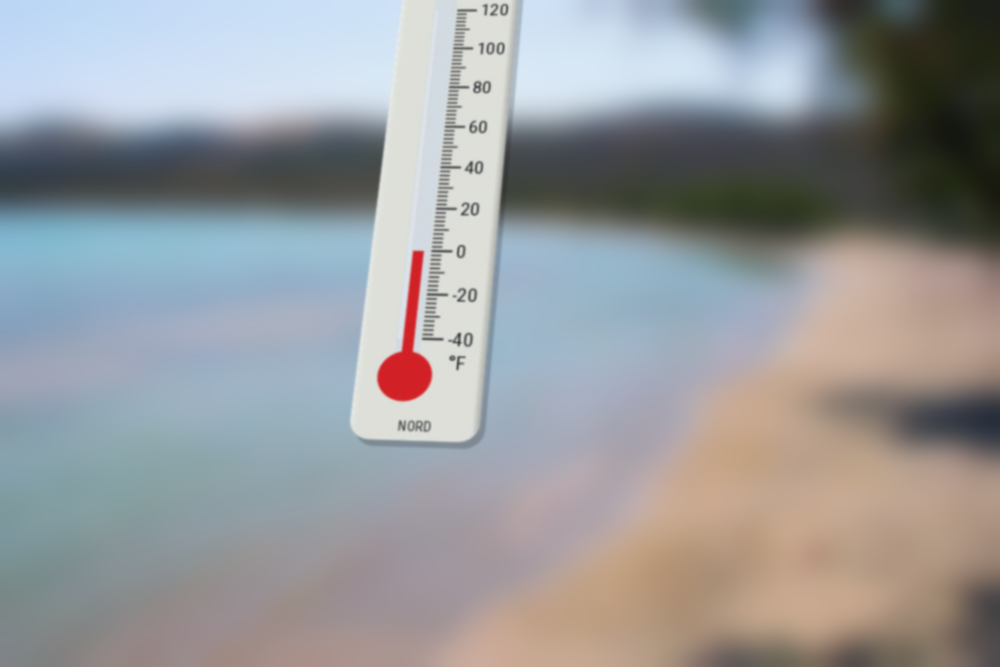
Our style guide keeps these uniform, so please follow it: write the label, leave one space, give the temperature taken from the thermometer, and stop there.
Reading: 0 °F
